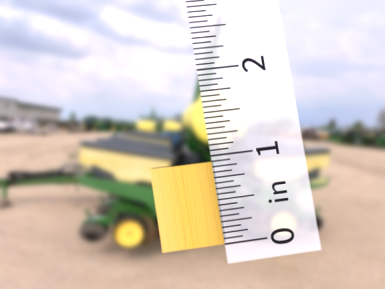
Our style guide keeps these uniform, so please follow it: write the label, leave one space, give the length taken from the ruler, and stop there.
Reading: 0.9375 in
